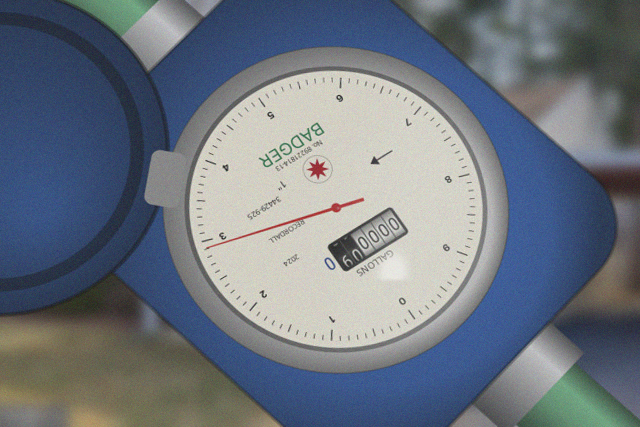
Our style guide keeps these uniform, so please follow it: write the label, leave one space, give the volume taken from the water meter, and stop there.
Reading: 92.9 gal
